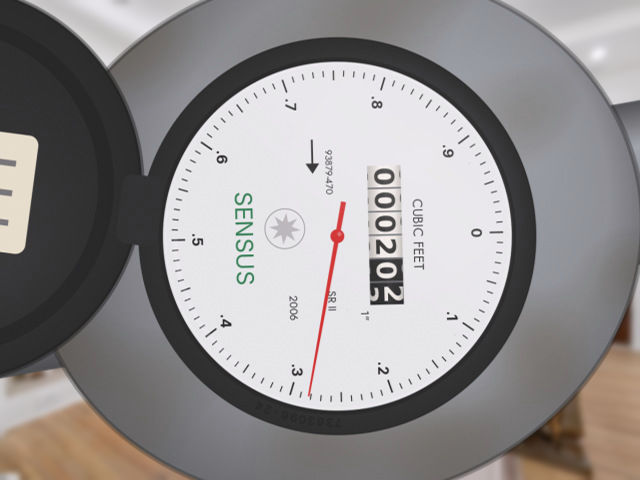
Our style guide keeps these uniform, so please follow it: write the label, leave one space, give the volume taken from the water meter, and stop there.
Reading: 202.28 ft³
